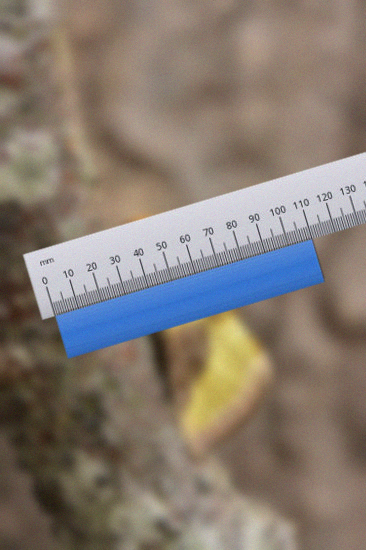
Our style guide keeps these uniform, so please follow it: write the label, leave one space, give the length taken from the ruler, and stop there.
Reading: 110 mm
